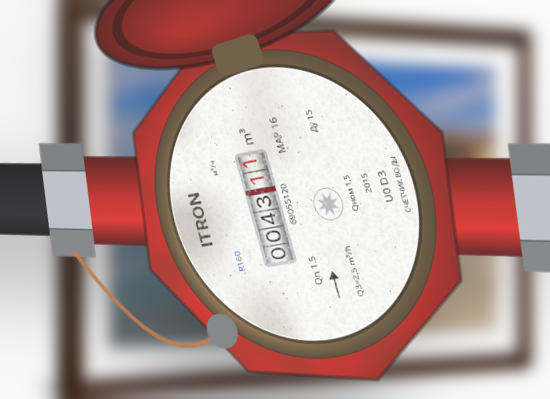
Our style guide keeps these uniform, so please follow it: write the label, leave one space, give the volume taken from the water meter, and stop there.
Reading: 43.11 m³
